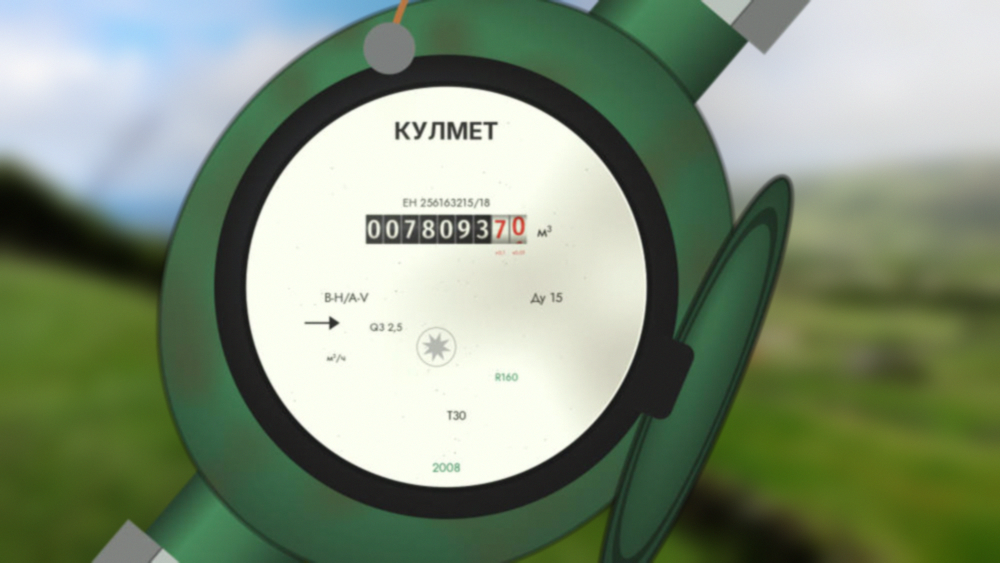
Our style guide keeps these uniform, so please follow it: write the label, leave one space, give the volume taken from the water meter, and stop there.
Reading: 78093.70 m³
